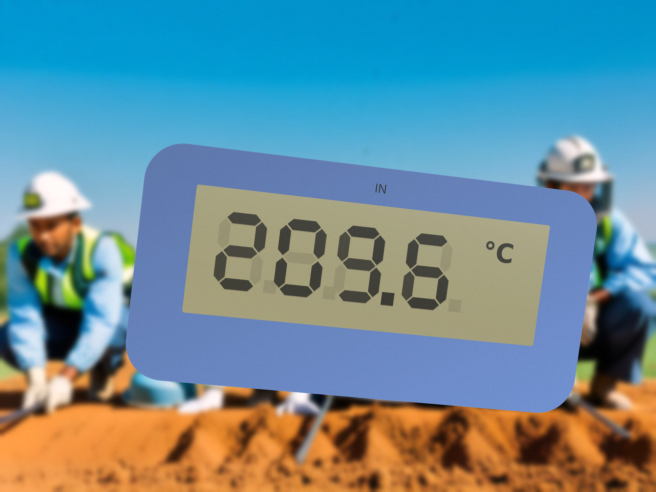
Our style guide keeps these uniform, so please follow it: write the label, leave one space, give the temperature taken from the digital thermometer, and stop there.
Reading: 209.6 °C
